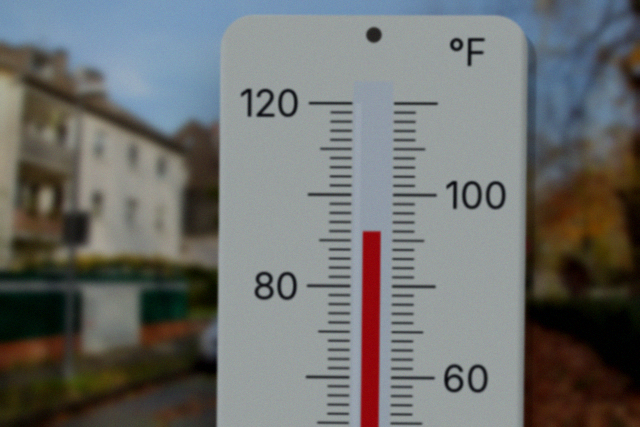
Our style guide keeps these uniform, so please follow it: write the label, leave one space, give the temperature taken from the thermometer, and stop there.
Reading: 92 °F
